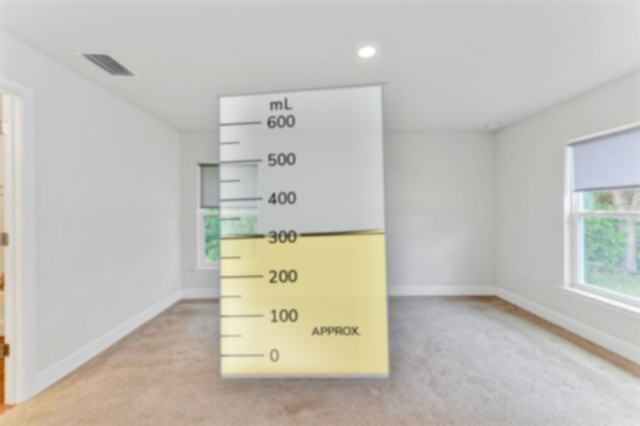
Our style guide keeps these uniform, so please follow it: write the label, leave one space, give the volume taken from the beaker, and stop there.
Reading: 300 mL
